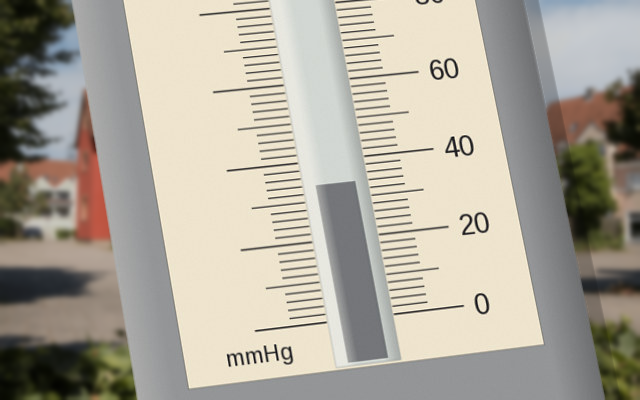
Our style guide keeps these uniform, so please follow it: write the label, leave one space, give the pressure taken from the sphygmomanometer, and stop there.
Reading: 34 mmHg
